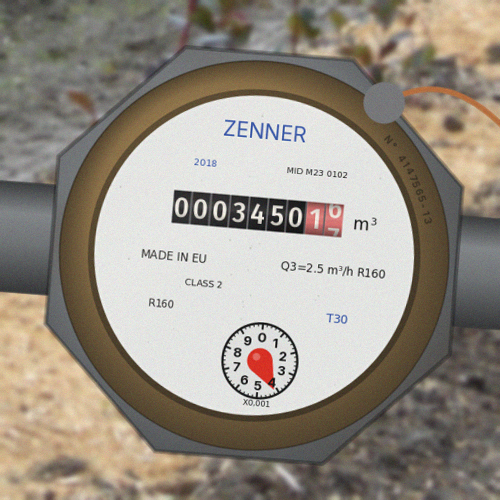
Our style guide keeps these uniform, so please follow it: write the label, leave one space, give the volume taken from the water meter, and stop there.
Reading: 3450.164 m³
